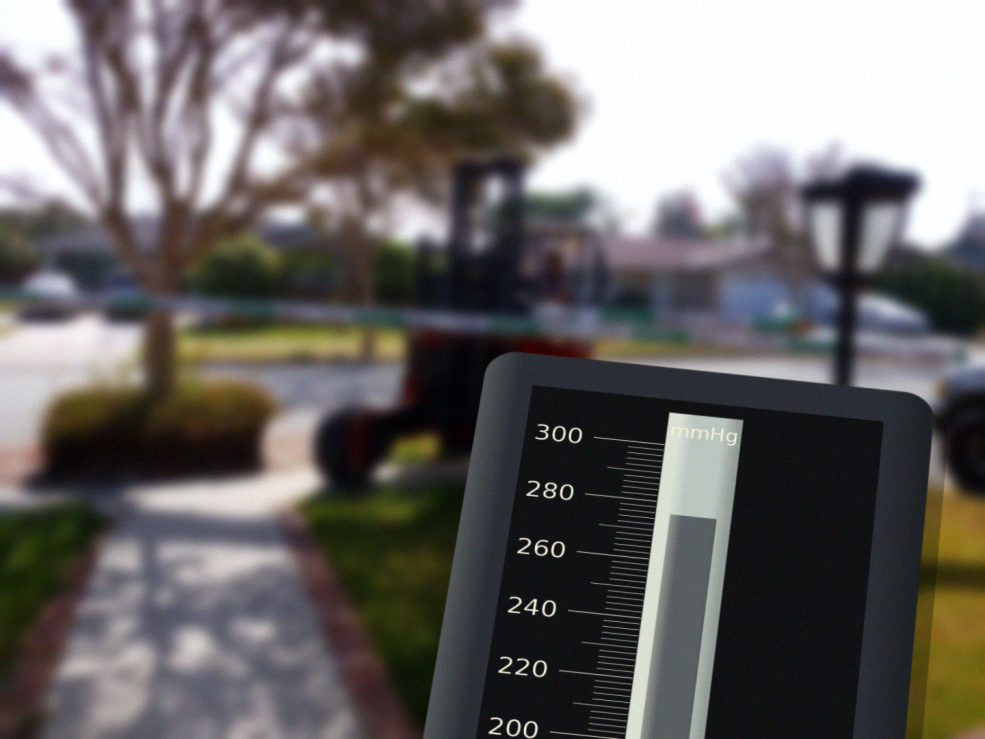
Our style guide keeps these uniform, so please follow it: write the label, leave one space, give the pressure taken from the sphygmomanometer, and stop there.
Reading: 276 mmHg
